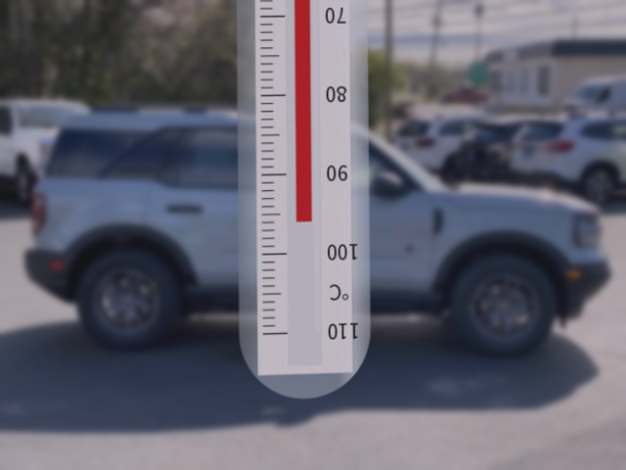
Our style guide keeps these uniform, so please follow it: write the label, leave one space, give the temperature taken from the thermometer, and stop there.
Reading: 96 °C
